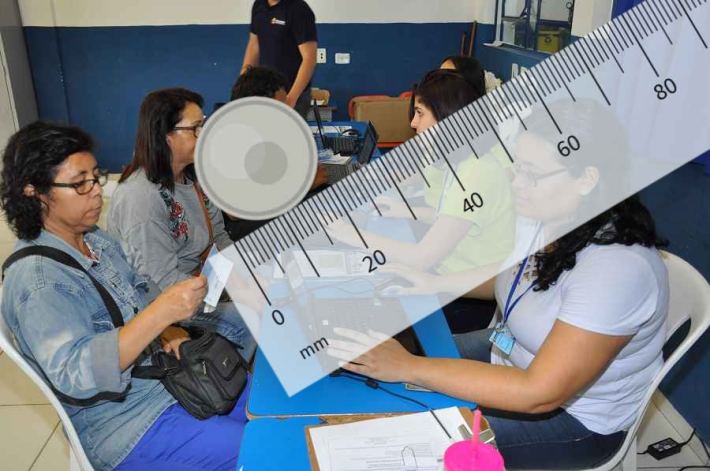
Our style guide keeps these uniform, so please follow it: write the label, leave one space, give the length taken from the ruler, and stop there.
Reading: 22 mm
